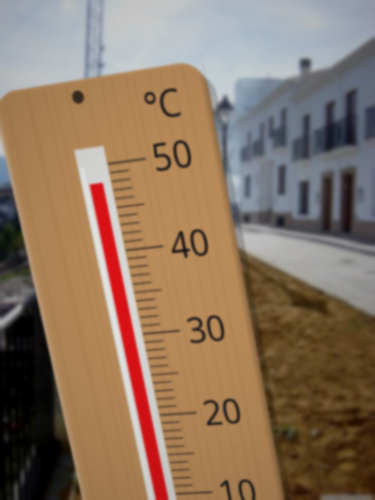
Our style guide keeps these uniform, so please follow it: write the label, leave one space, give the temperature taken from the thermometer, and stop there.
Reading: 48 °C
